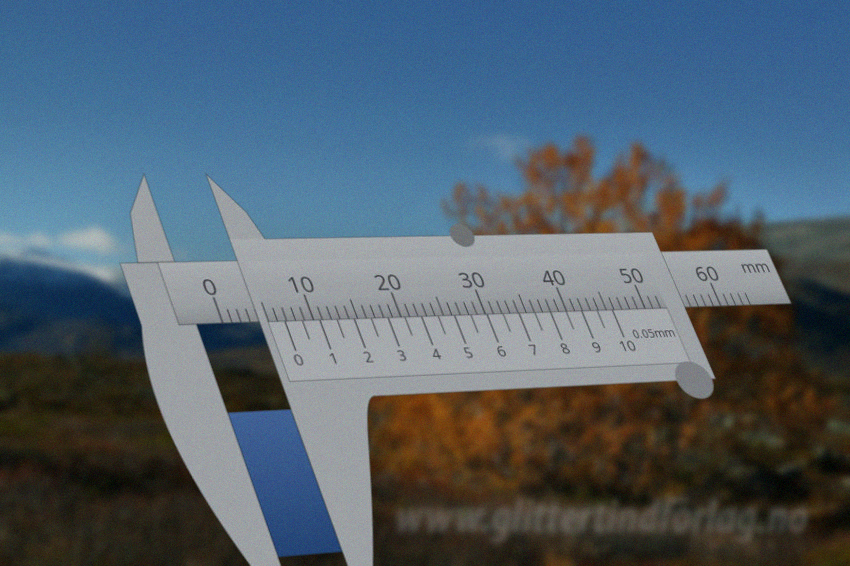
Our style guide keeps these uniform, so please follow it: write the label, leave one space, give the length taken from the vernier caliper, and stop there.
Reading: 6.8 mm
